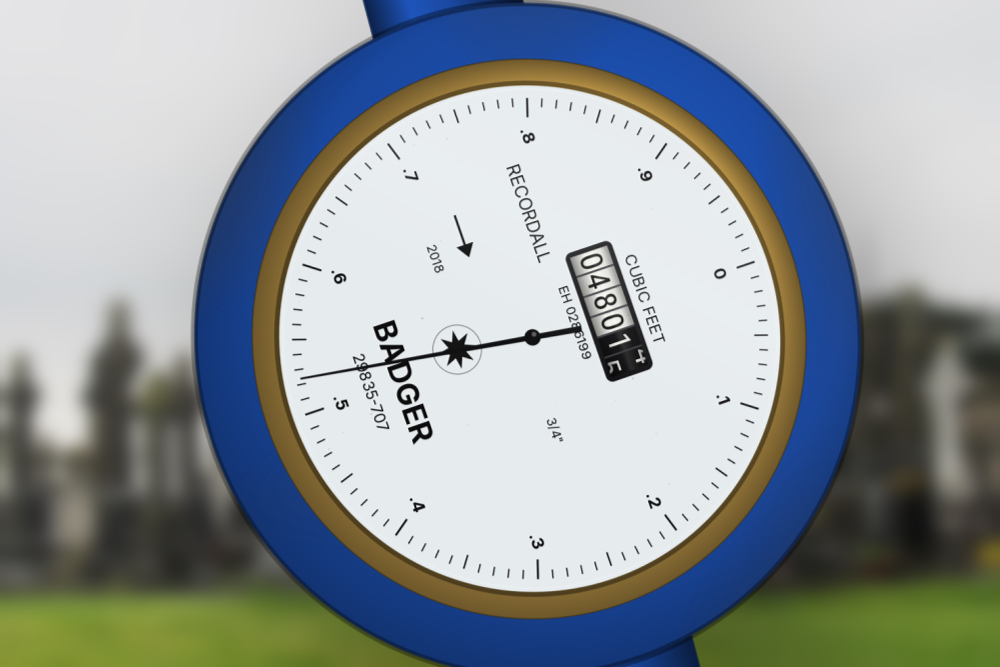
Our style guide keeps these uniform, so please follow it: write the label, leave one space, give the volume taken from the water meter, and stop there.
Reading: 48014.52 ft³
